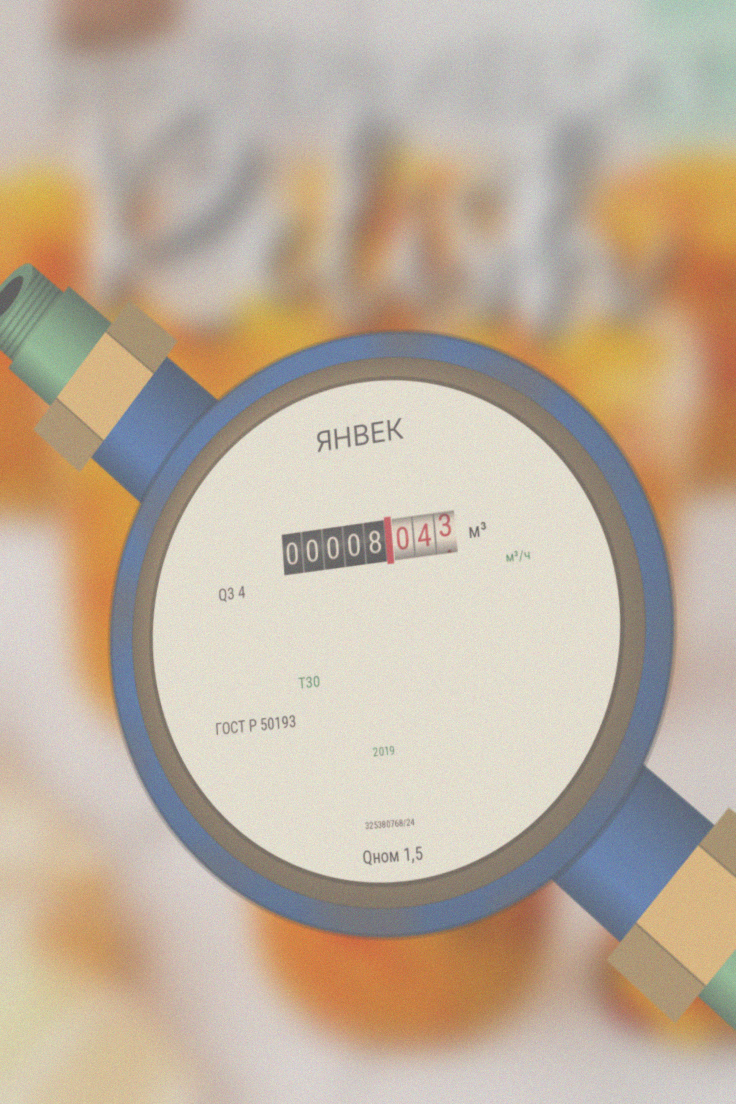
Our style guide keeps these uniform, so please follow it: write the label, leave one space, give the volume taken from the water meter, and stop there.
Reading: 8.043 m³
